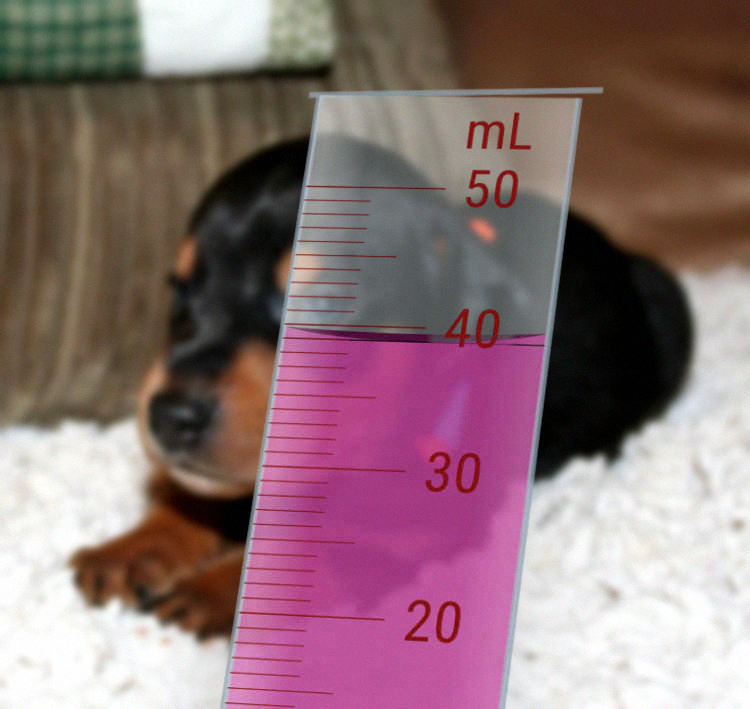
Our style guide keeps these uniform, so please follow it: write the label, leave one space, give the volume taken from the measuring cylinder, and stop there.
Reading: 39 mL
